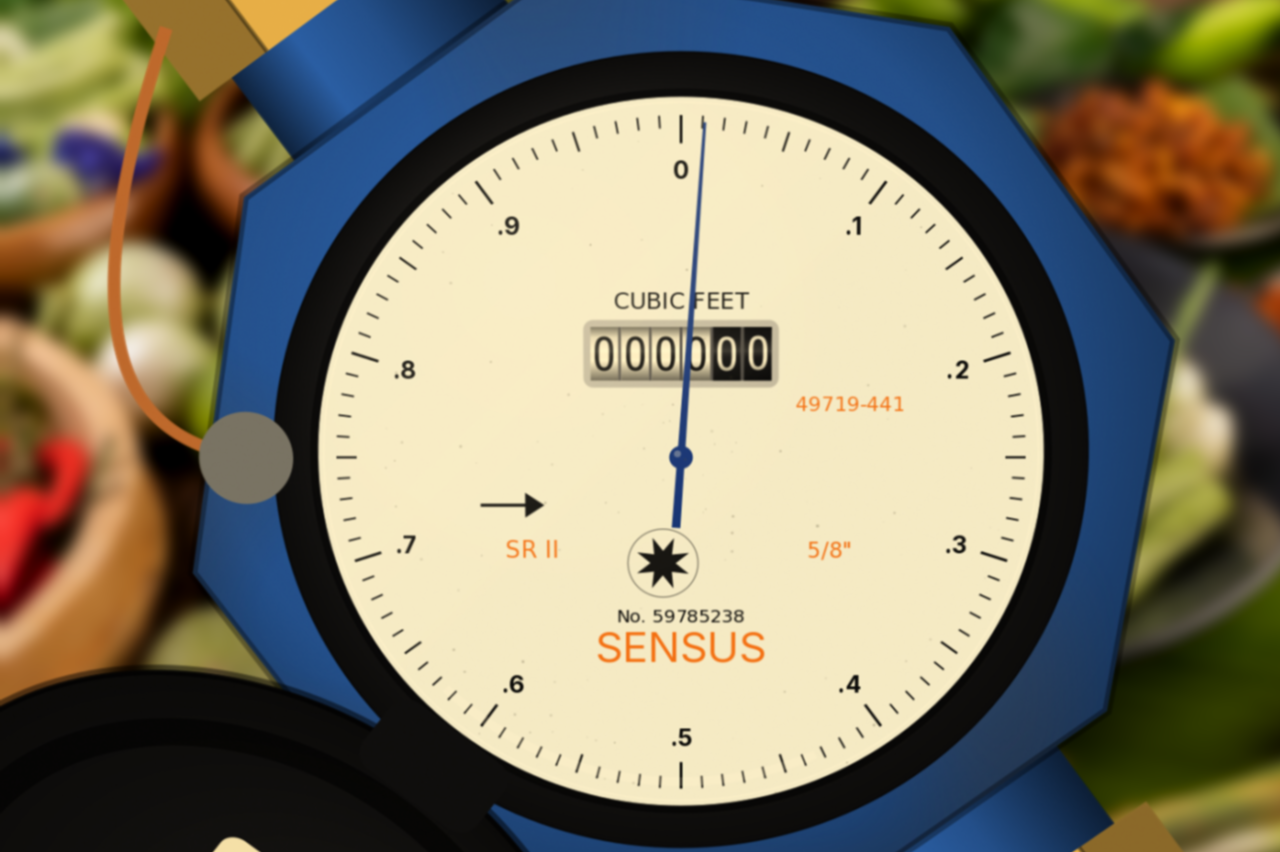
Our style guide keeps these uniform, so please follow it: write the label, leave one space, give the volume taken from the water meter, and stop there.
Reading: 0.01 ft³
